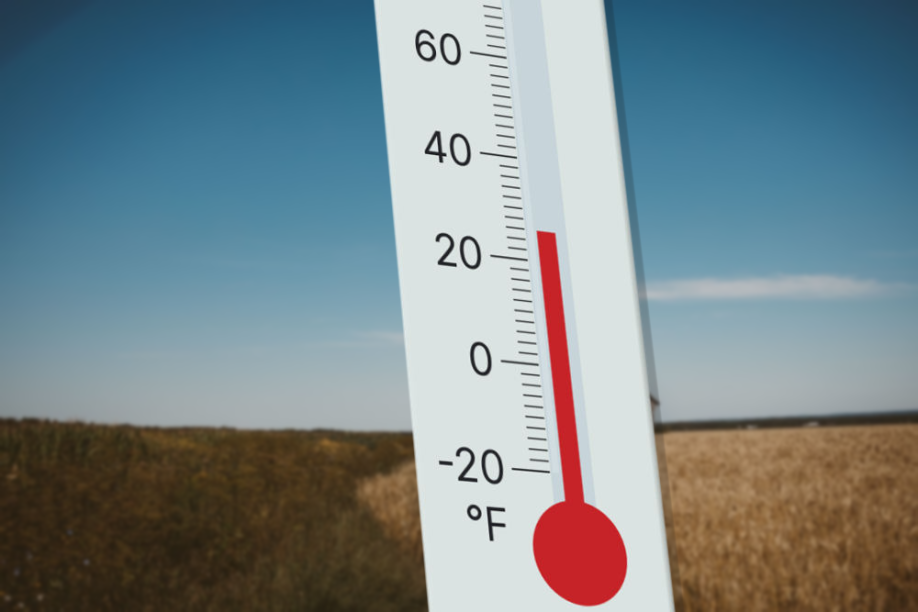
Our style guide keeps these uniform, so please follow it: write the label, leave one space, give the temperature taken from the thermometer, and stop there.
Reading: 26 °F
